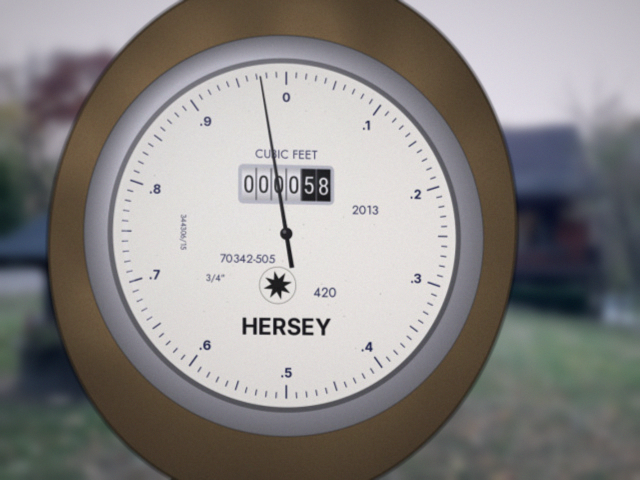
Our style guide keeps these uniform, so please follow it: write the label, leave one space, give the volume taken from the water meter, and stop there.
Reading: 57.97 ft³
